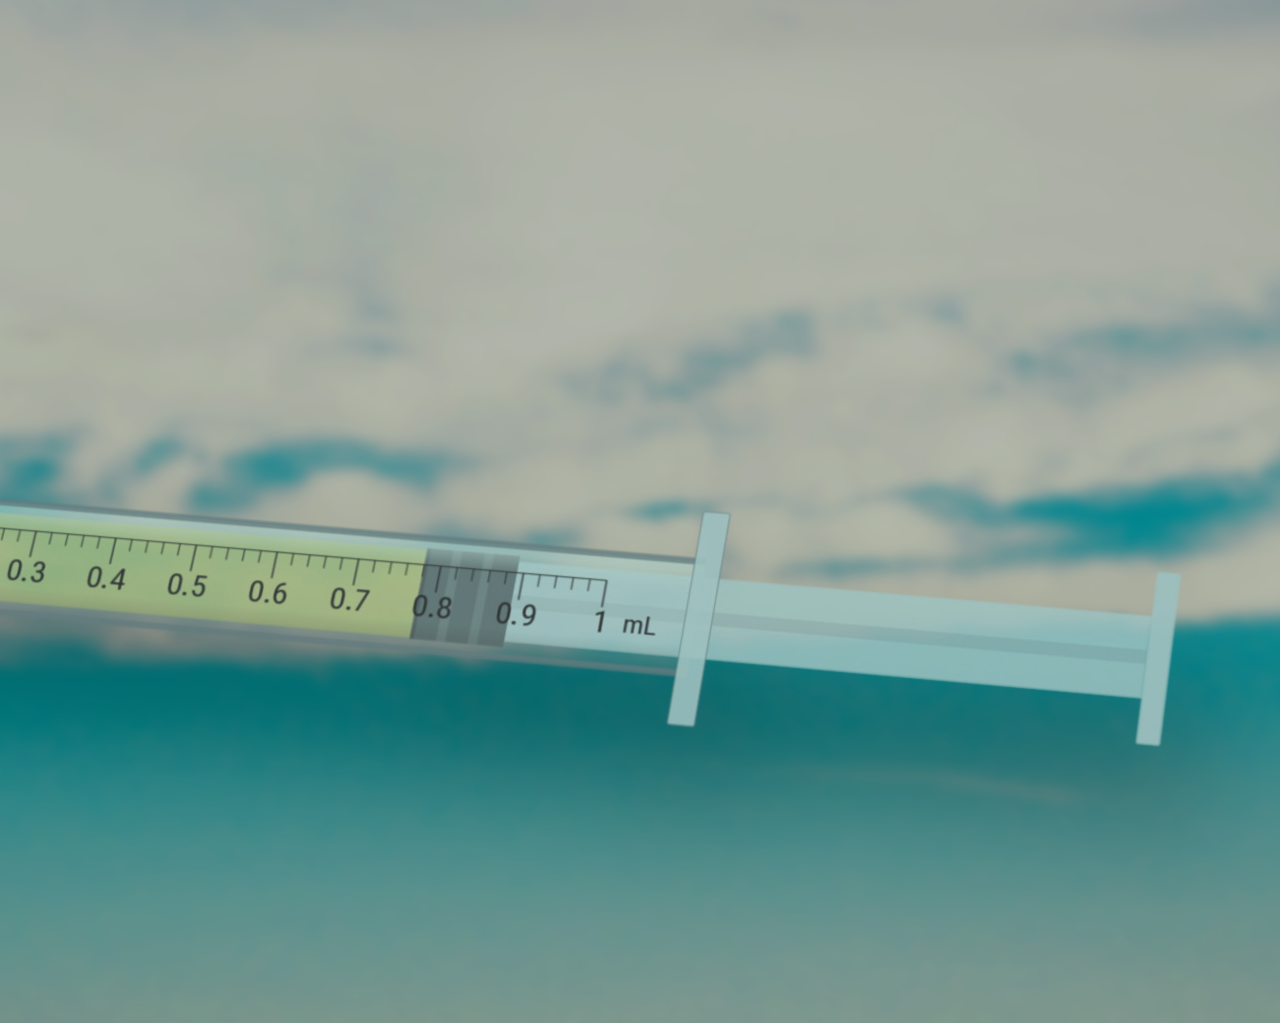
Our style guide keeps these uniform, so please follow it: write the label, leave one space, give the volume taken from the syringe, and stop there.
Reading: 0.78 mL
